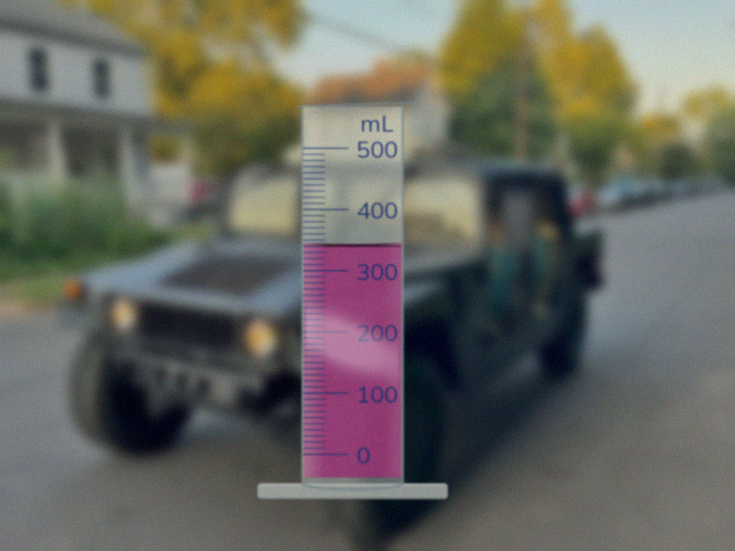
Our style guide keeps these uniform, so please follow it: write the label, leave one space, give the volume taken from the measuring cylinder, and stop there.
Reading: 340 mL
